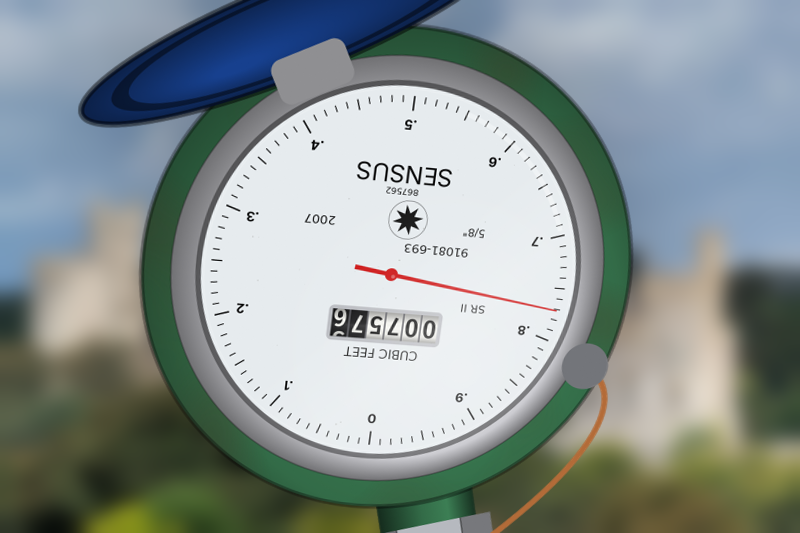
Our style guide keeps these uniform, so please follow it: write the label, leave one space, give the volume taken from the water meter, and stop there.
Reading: 7575.77 ft³
